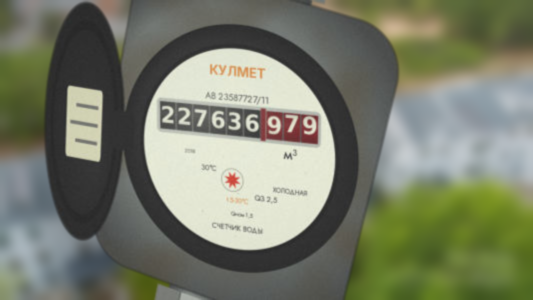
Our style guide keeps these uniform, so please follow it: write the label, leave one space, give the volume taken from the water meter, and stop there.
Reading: 227636.979 m³
